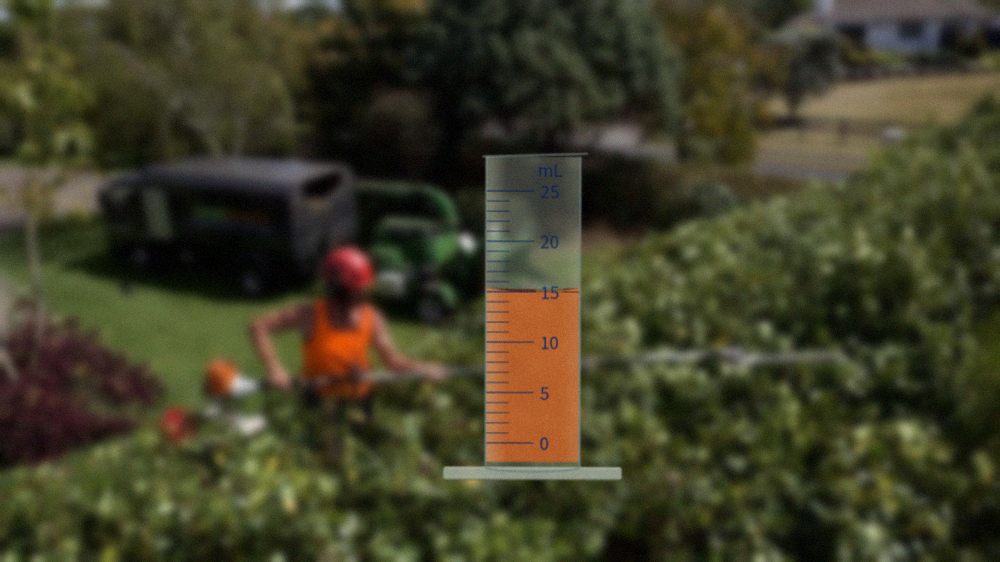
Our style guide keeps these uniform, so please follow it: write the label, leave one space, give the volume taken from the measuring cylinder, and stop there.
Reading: 15 mL
